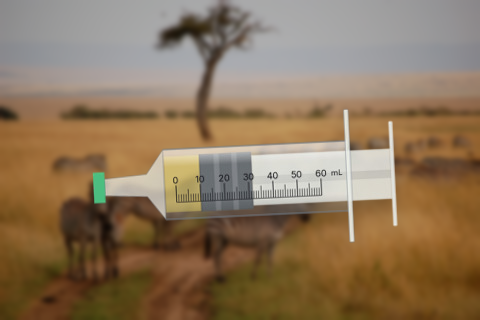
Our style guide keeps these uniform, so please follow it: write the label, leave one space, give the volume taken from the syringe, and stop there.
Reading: 10 mL
